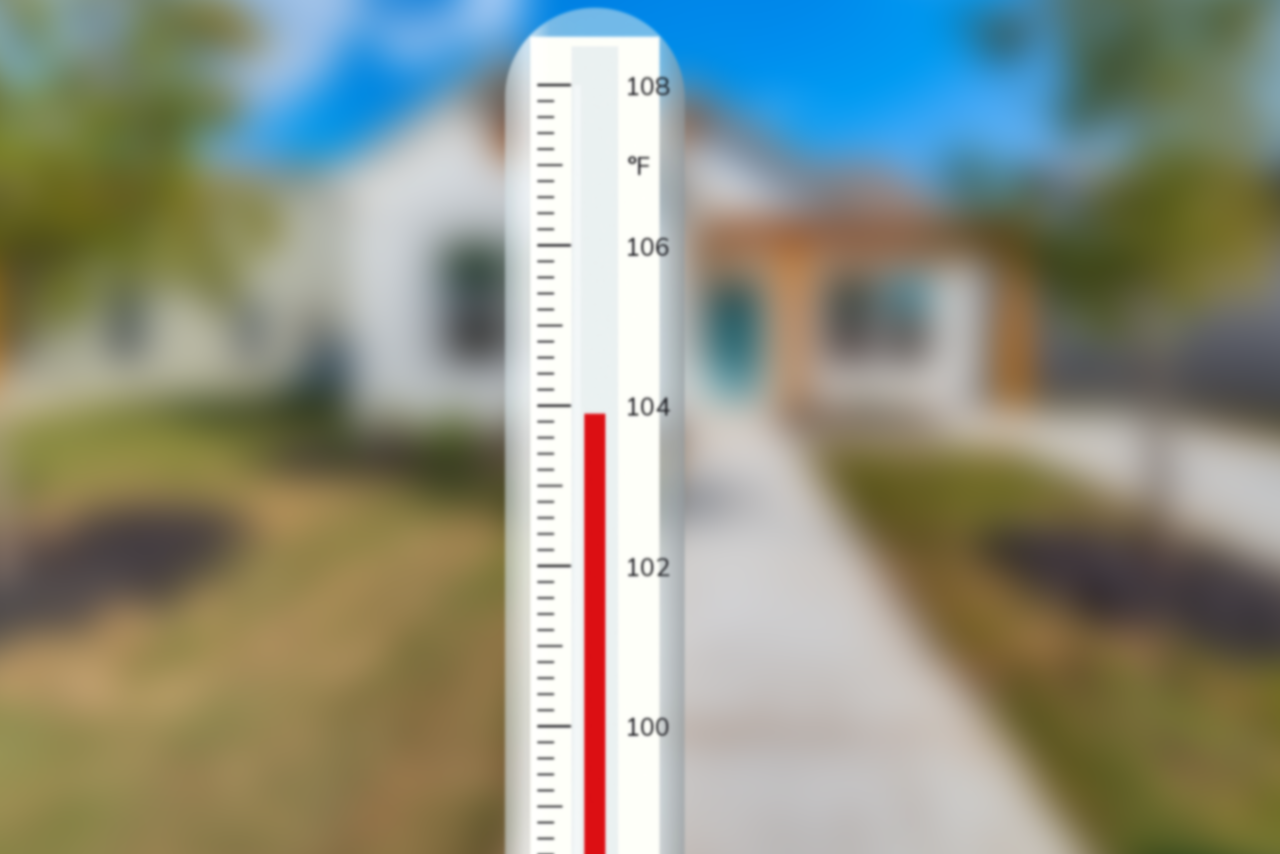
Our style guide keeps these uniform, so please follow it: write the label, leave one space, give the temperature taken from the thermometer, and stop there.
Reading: 103.9 °F
